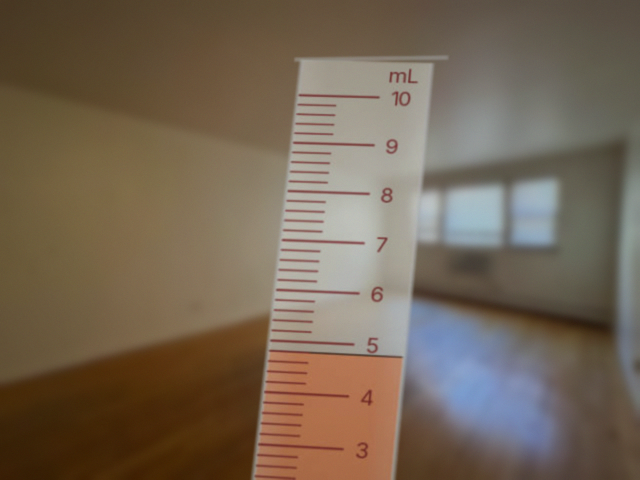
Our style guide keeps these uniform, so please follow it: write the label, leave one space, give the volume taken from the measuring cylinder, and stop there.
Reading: 4.8 mL
